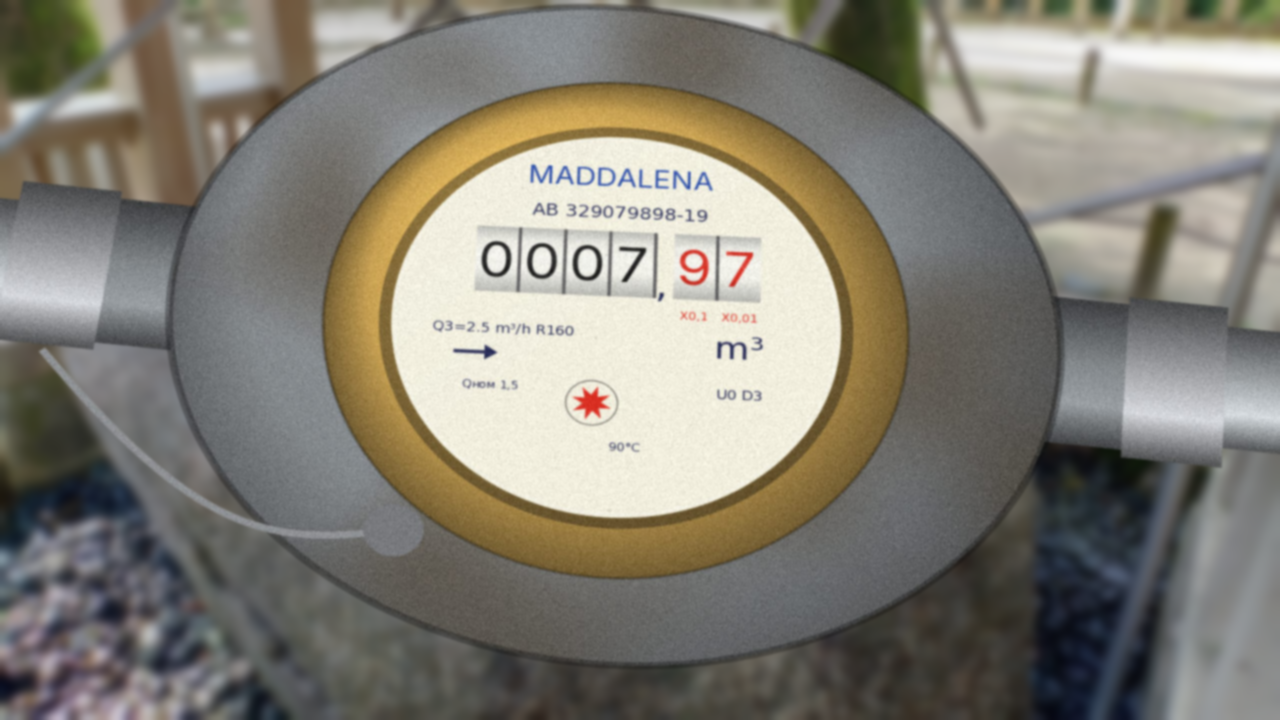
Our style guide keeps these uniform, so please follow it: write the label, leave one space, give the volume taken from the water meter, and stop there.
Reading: 7.97 m³
